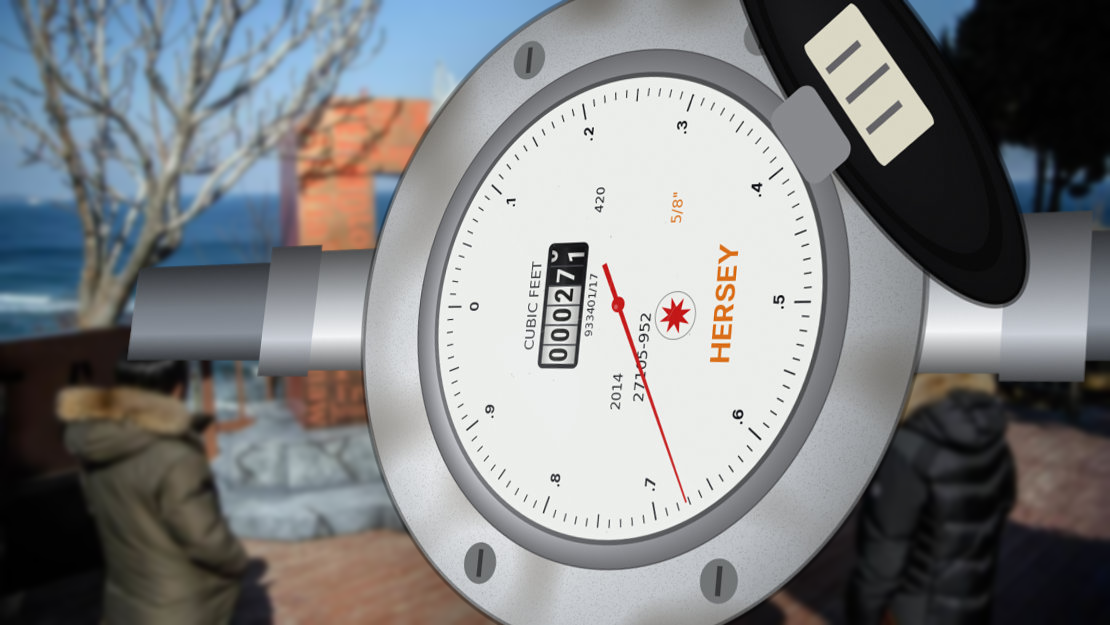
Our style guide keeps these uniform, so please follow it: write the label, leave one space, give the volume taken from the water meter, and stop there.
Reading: 270.67 ft³
